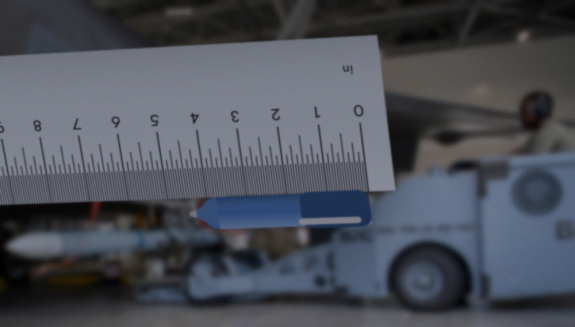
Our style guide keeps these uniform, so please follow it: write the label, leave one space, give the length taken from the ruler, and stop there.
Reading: 4.5 in
